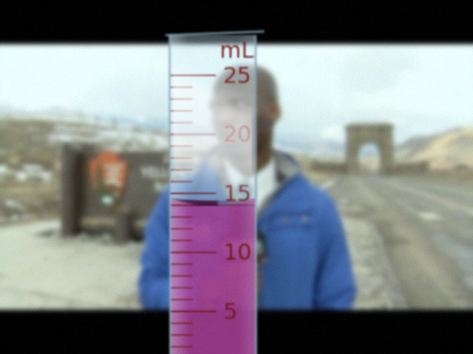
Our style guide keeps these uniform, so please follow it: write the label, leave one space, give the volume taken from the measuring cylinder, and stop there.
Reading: 14 mL
